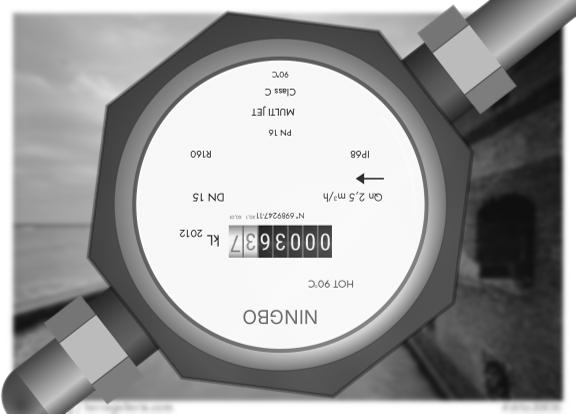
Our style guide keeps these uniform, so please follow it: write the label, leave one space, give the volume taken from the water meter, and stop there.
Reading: 36.37 kL
